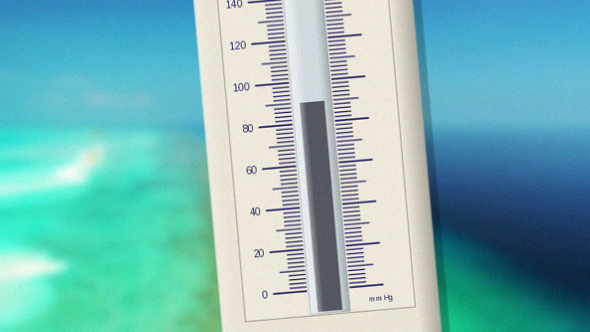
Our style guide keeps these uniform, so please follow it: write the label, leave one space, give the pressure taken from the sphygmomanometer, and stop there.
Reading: 90 mmHg
